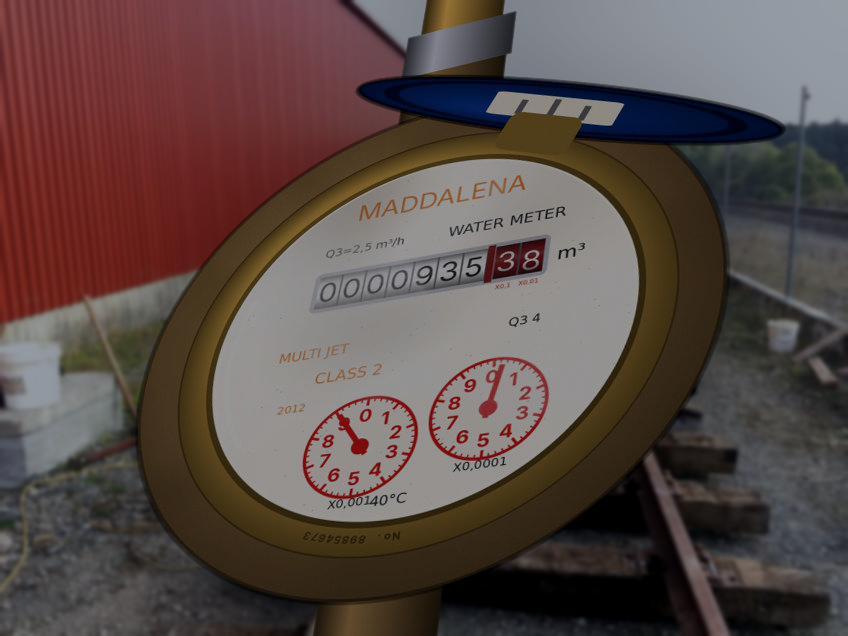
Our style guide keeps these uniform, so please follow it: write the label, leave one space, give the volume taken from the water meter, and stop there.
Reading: 935.3790 m³
